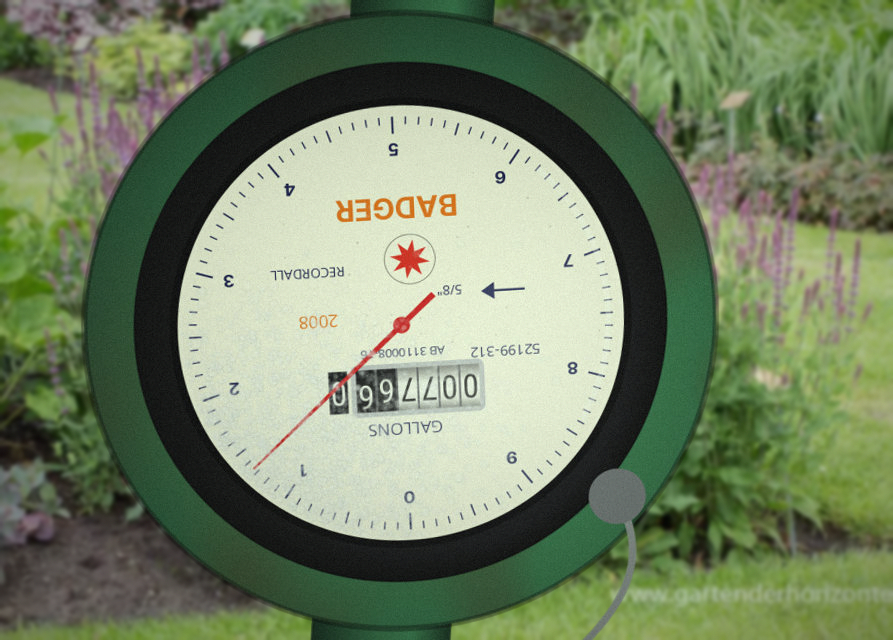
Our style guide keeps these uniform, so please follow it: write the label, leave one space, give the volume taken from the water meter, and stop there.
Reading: 77661.3 gal
